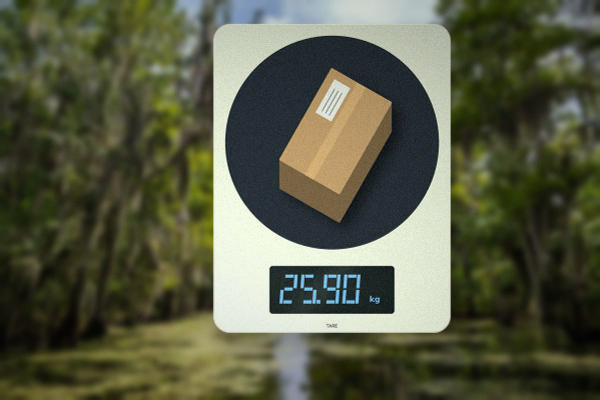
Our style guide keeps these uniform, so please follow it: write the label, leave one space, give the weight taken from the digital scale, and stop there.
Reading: 25.90 kg
